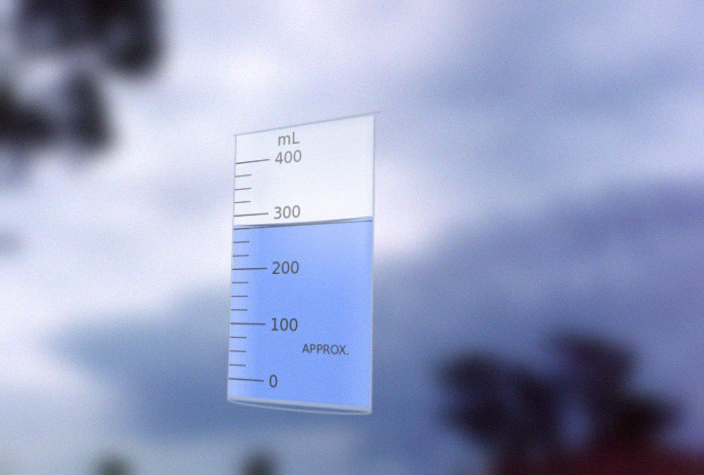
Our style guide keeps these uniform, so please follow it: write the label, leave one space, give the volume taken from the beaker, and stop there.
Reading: 275 mL
